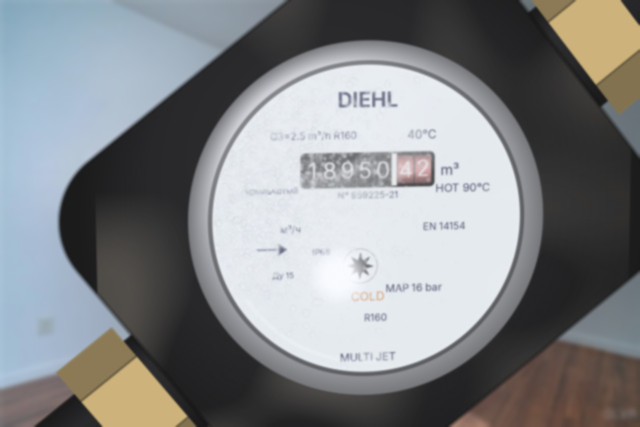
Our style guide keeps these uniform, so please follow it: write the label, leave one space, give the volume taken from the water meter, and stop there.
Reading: 18950.42 m³
